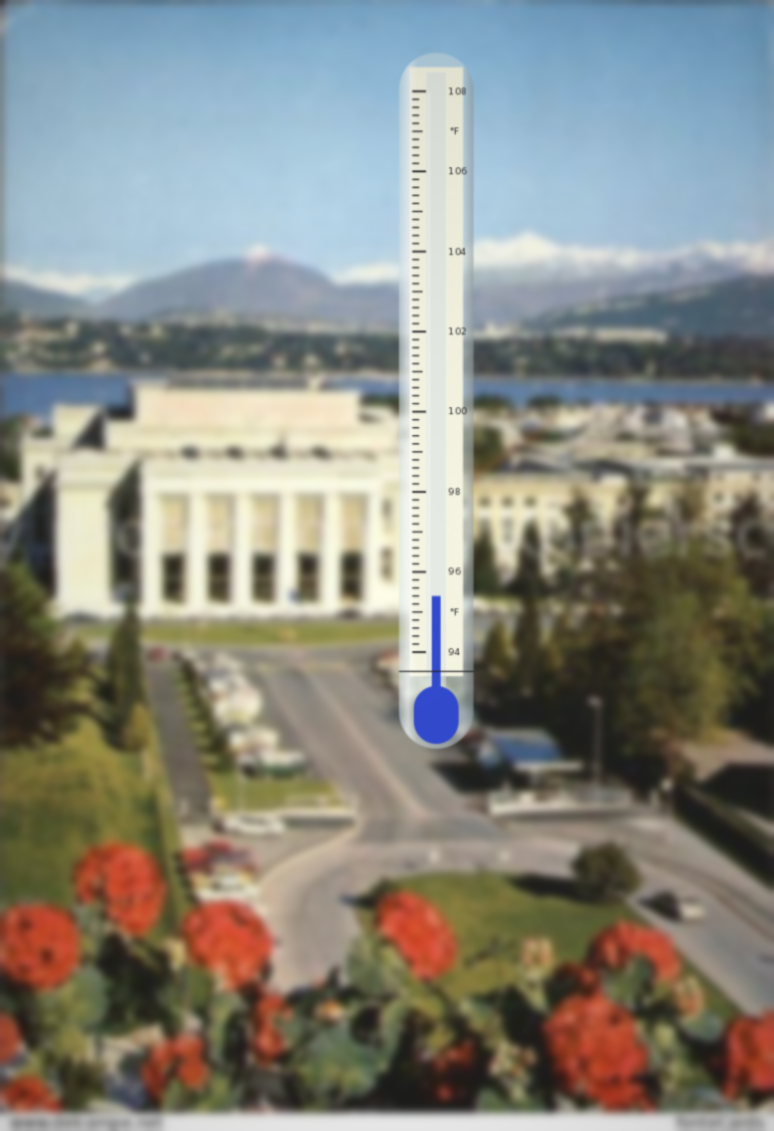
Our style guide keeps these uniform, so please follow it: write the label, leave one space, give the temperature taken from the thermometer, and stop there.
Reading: 95.4 °F
